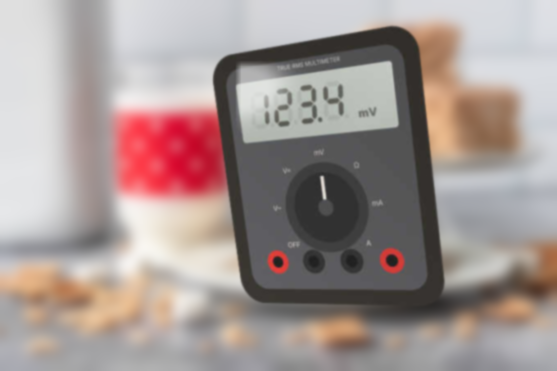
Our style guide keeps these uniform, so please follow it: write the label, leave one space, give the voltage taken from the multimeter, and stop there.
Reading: 123.4 mV
